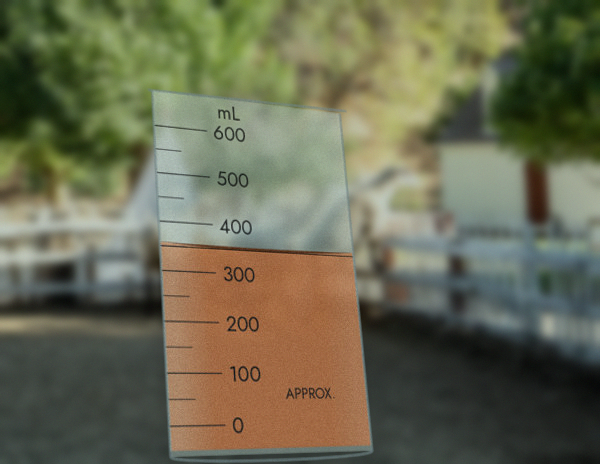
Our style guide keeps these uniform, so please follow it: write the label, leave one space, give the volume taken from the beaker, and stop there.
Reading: 350 mL
